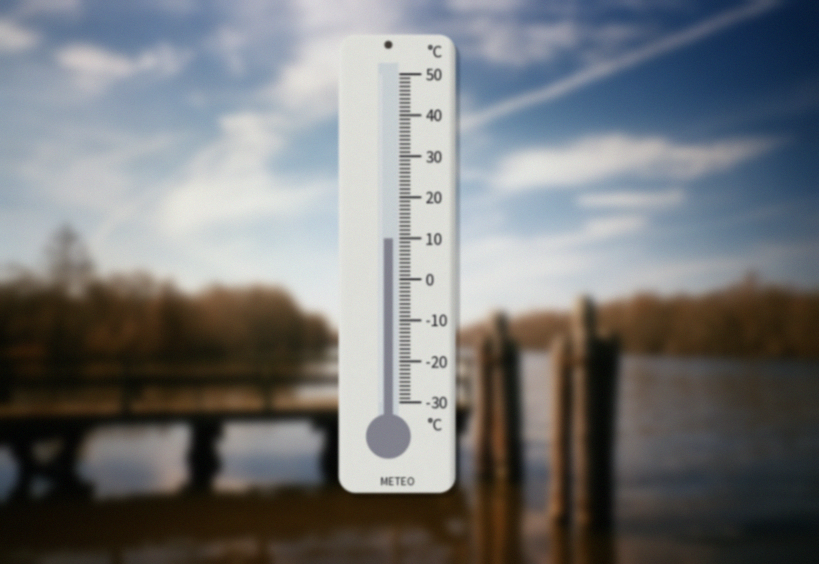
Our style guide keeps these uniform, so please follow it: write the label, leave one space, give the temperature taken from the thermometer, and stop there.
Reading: 10 °C
